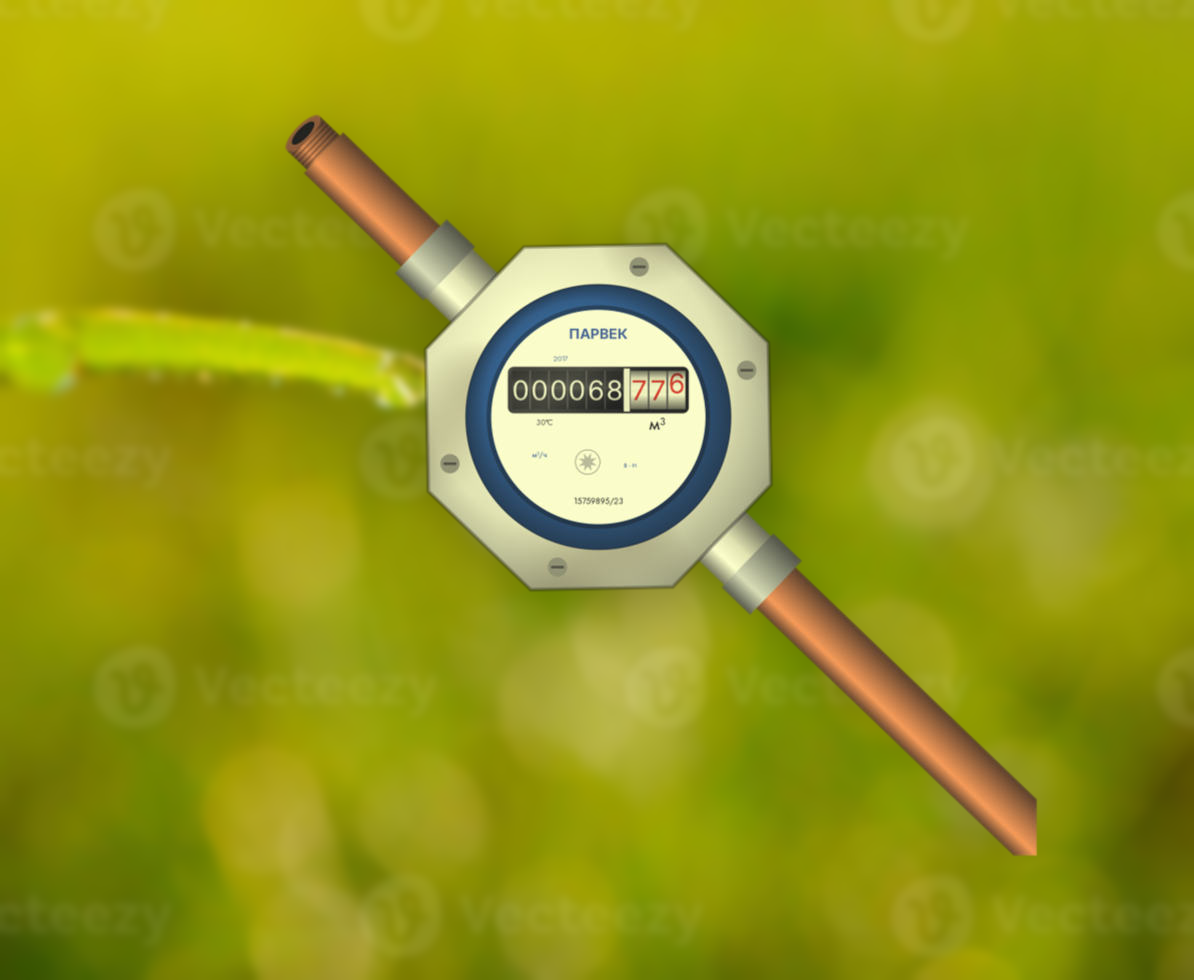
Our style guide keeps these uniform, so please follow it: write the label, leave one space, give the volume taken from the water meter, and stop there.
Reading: 68.776 m³
